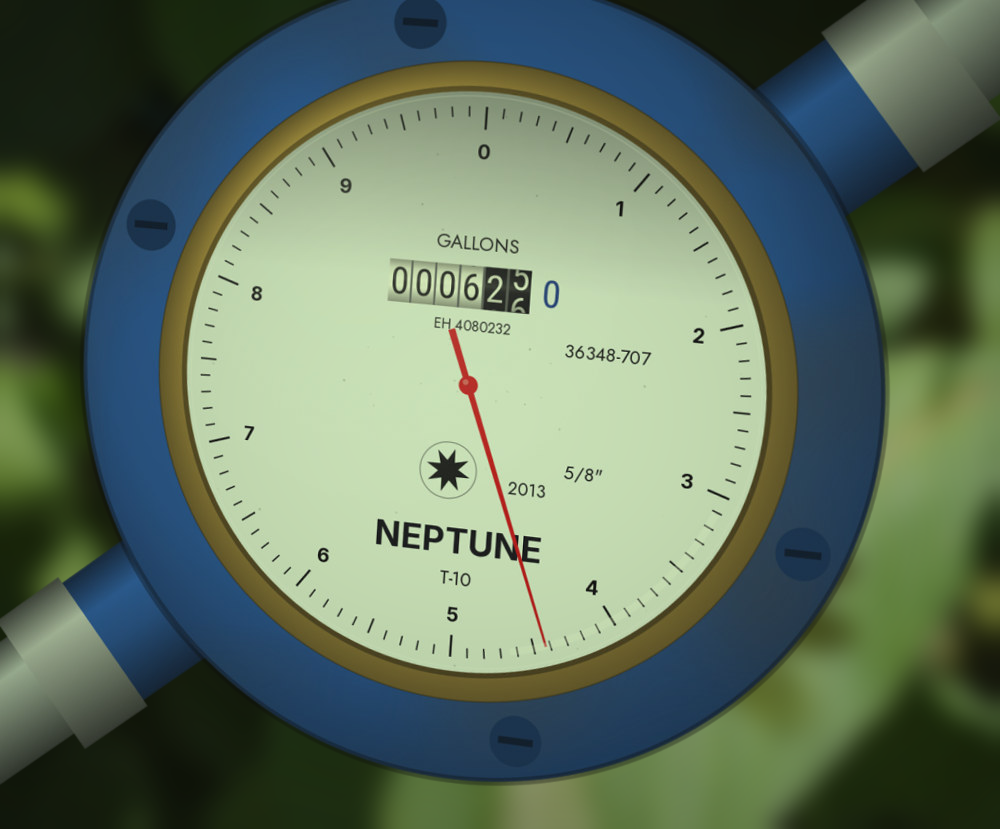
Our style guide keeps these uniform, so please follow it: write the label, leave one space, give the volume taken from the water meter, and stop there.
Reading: 6254.4 gal
